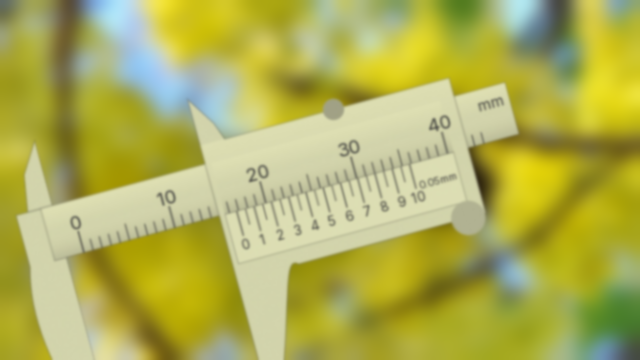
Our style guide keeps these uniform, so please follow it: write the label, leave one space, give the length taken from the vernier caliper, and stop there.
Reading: 16.8 mm
